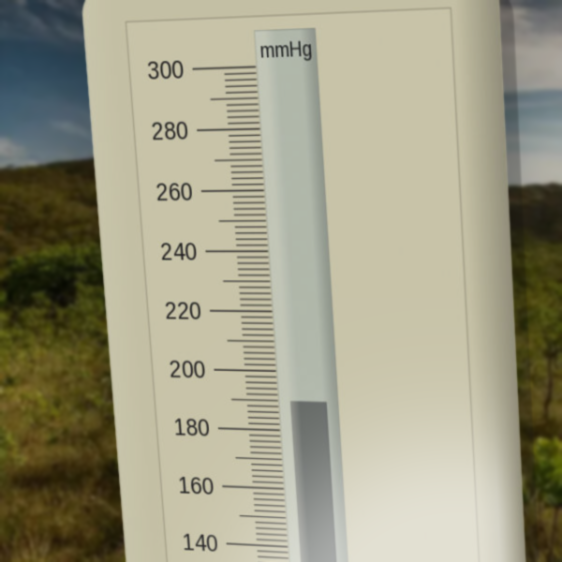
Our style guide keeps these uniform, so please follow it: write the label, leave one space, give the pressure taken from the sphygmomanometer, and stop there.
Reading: 190 mmHg
